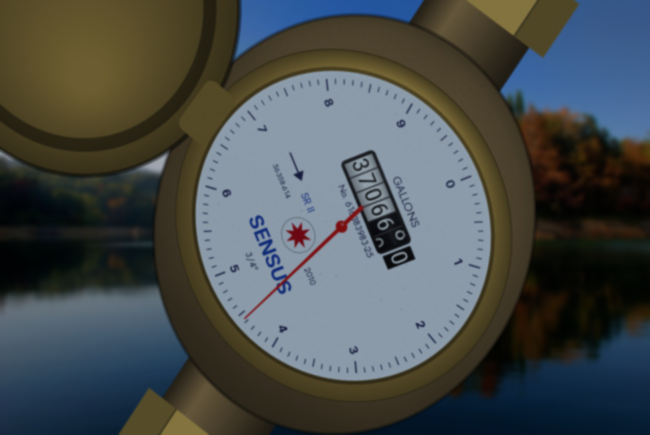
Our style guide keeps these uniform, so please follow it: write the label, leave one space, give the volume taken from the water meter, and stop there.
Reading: 3706684.4 gal
